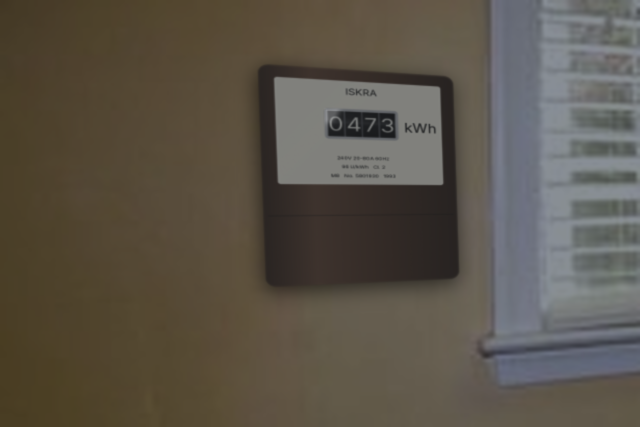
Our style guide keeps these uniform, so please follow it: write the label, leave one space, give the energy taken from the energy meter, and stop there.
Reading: 473 kWh
